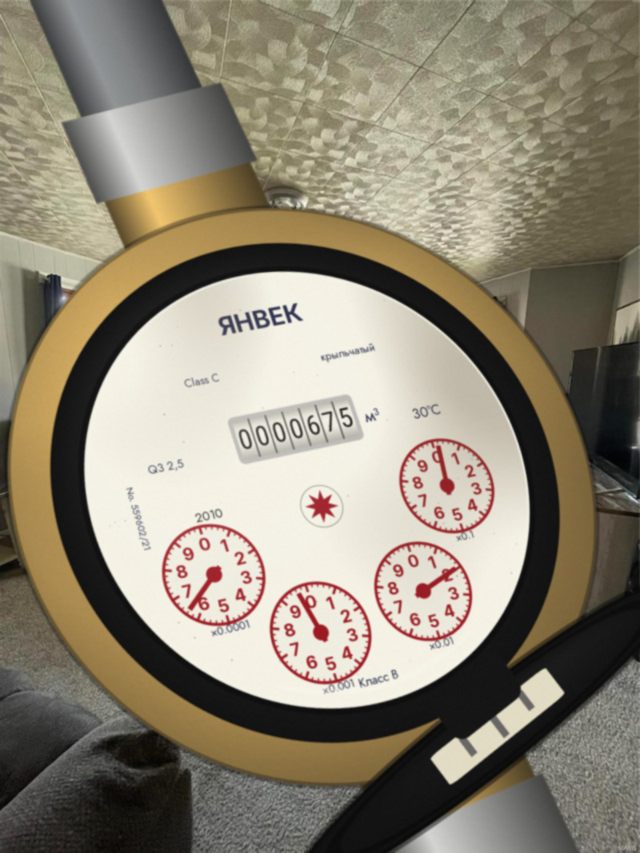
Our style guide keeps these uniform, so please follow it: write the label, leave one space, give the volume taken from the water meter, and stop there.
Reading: 675.0196 m³
